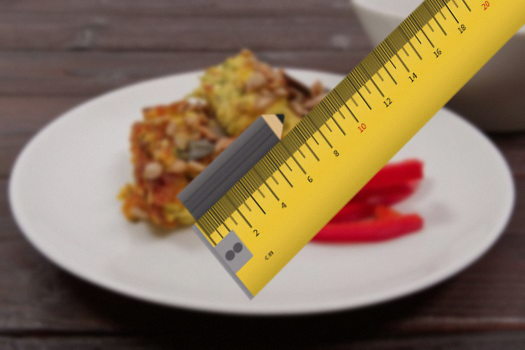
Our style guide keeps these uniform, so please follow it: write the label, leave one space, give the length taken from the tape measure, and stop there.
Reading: 7 cm
